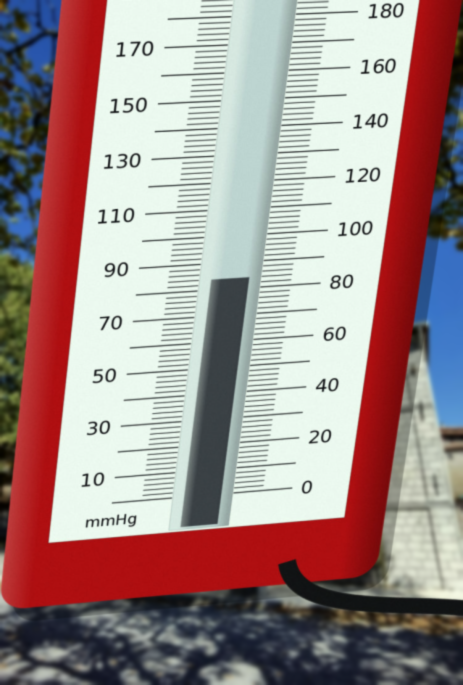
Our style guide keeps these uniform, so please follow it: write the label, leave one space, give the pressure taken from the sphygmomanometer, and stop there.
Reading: 84 mmHg
